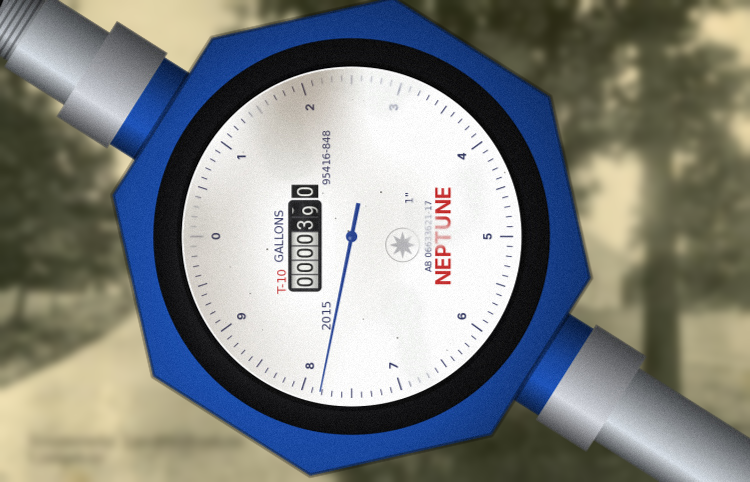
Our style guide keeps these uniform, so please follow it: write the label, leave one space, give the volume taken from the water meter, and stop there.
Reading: 387.8 gal
